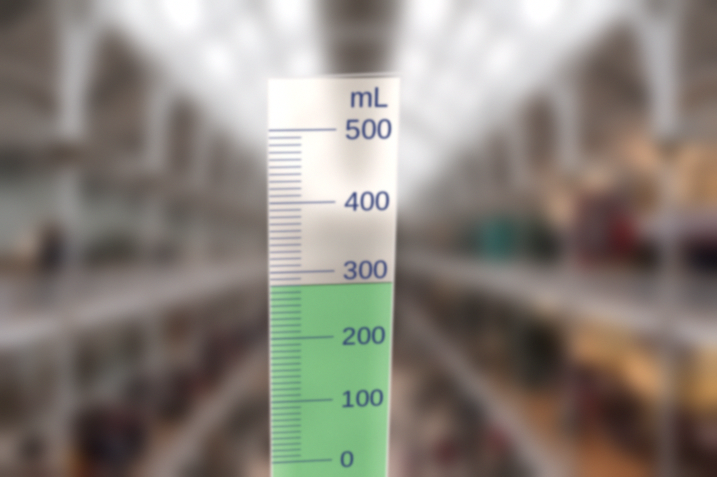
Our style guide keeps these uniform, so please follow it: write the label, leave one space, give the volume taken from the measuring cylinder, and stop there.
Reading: 280 mL
